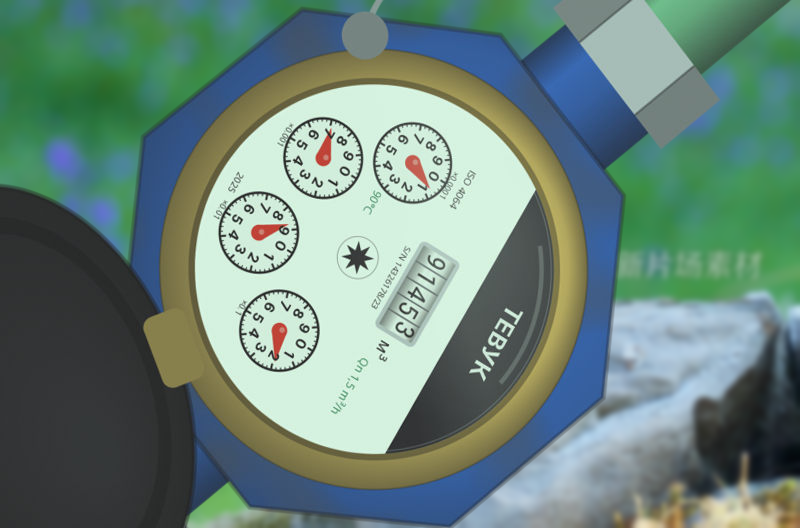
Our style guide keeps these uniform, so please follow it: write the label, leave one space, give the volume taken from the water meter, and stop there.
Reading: 91453.1870 m³
